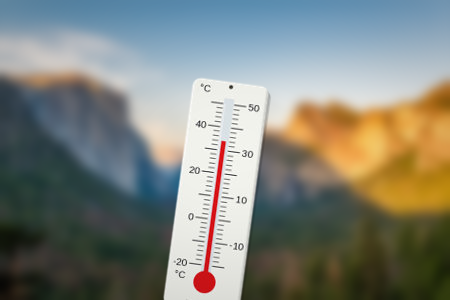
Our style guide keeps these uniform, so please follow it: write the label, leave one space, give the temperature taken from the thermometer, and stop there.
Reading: 34 °C
